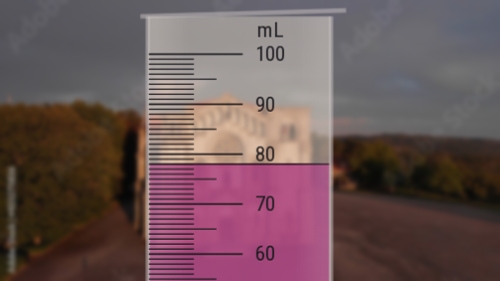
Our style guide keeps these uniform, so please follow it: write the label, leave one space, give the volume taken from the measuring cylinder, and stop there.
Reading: 78 mL
